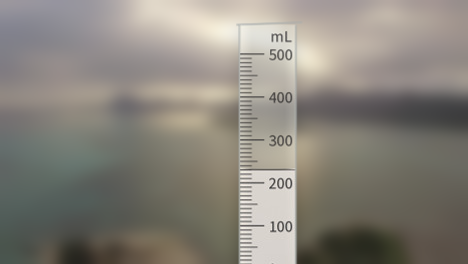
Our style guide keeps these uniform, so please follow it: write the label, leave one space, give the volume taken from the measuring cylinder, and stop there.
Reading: 230 mL
